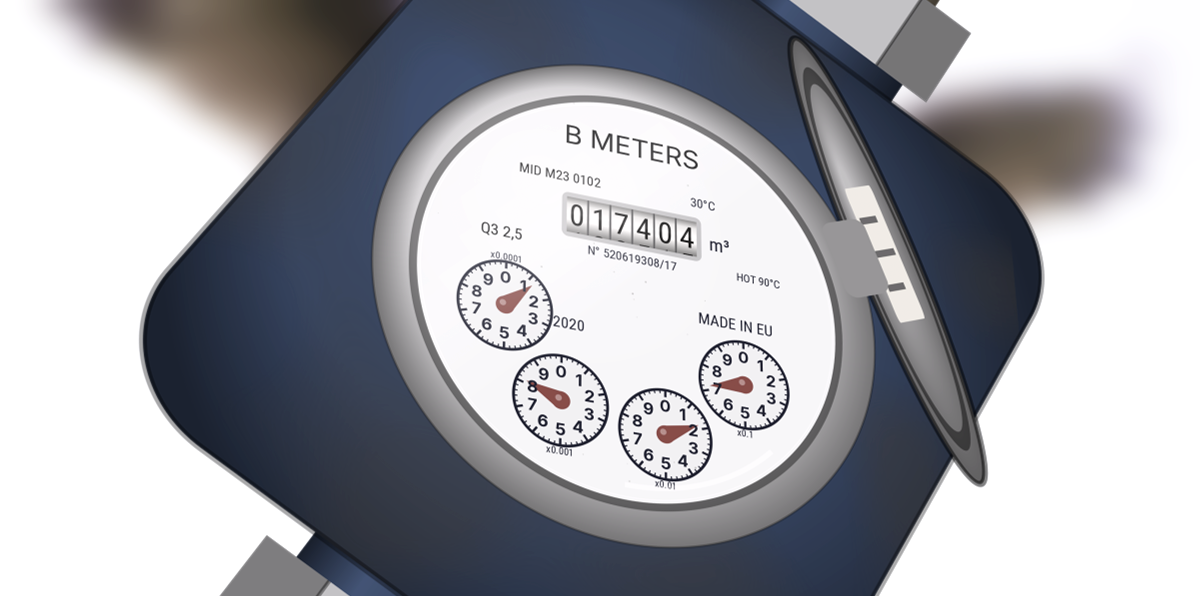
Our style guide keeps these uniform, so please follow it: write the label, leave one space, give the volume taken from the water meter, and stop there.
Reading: 17404.7181 m³
